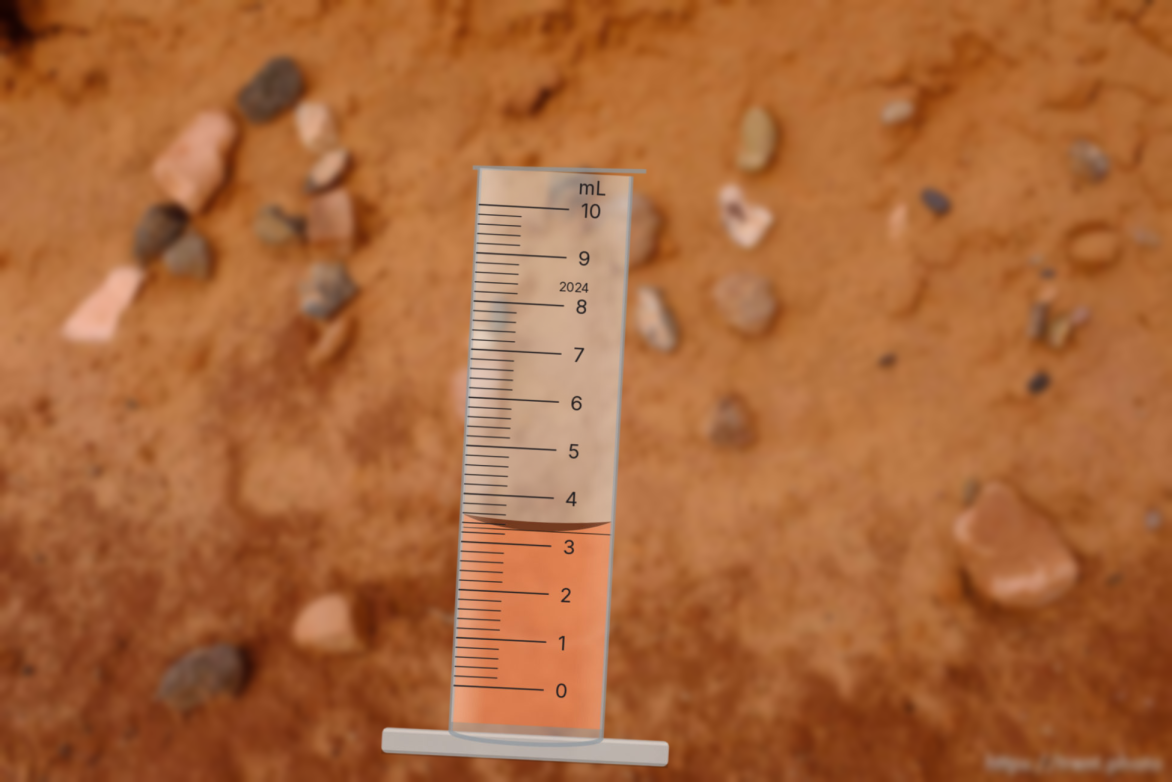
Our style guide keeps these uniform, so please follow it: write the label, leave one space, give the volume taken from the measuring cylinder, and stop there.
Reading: 3.3 mL
